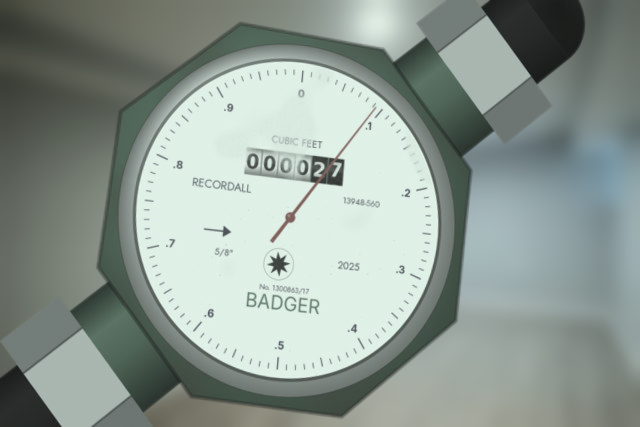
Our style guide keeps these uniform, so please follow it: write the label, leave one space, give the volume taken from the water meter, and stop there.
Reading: 27.09 ft³
